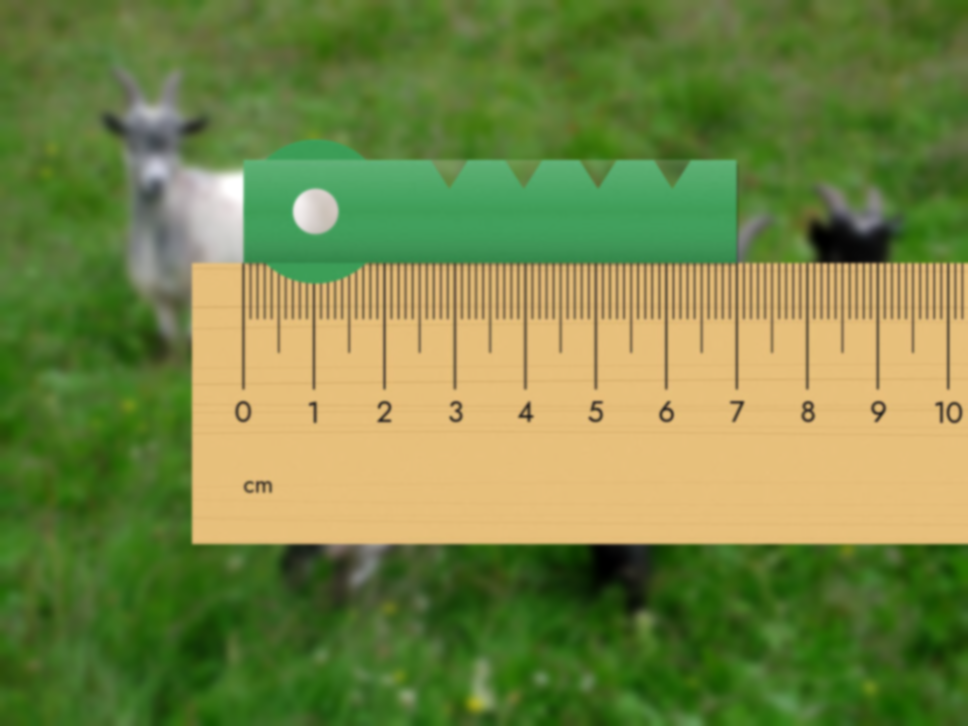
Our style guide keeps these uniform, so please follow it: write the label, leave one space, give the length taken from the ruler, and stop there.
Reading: 7 cm
